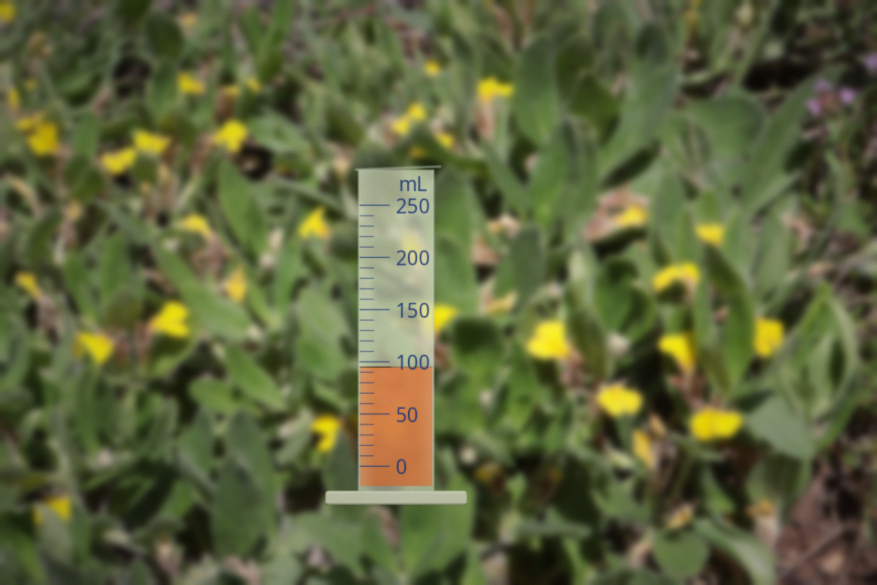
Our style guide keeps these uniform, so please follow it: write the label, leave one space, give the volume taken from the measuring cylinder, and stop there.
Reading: 95 mL
